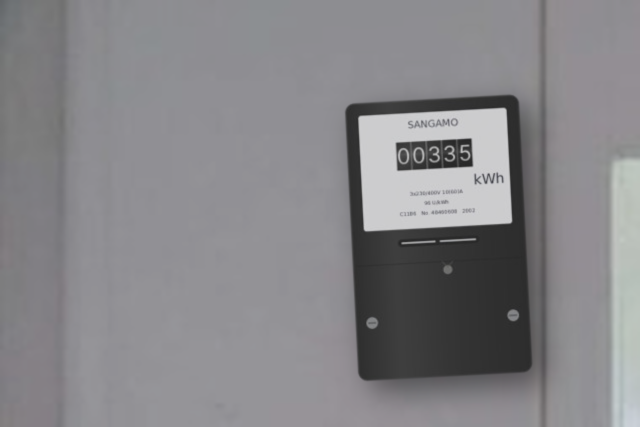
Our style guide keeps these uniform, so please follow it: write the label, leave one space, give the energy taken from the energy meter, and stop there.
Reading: 335 kWh
